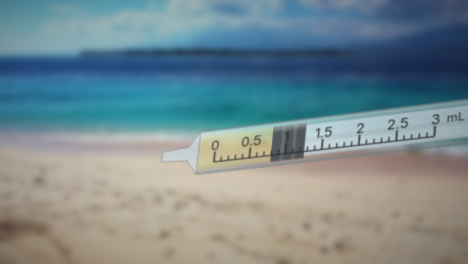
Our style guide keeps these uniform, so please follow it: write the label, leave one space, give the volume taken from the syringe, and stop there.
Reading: 0.8 mL
